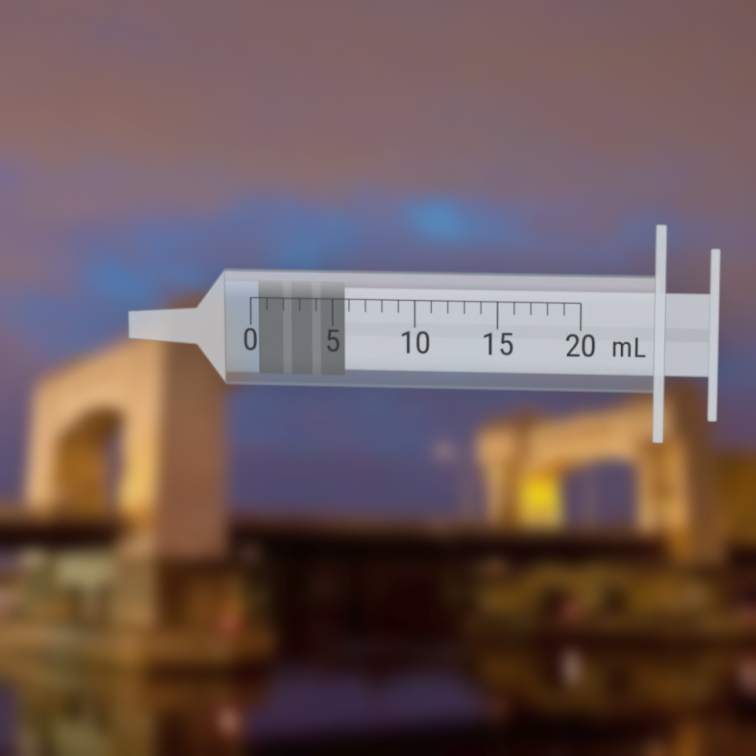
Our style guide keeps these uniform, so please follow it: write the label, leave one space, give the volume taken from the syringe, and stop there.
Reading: 0.5 mL
